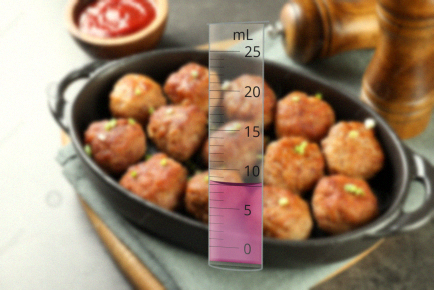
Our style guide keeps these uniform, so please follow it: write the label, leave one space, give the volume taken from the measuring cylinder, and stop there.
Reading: 8 mL
